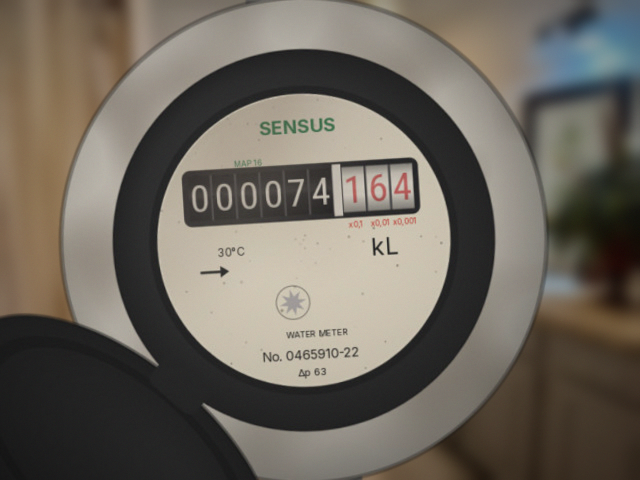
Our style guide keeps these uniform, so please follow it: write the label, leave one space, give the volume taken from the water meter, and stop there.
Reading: 74.164 kL
